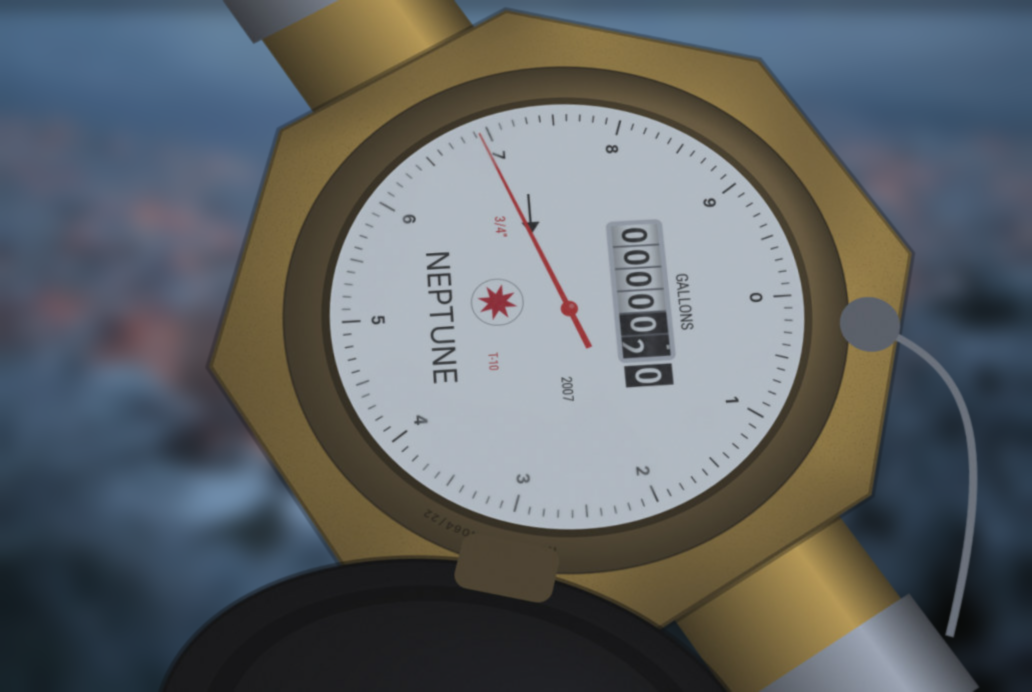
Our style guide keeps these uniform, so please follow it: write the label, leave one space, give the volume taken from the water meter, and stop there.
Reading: 16.9 gal
